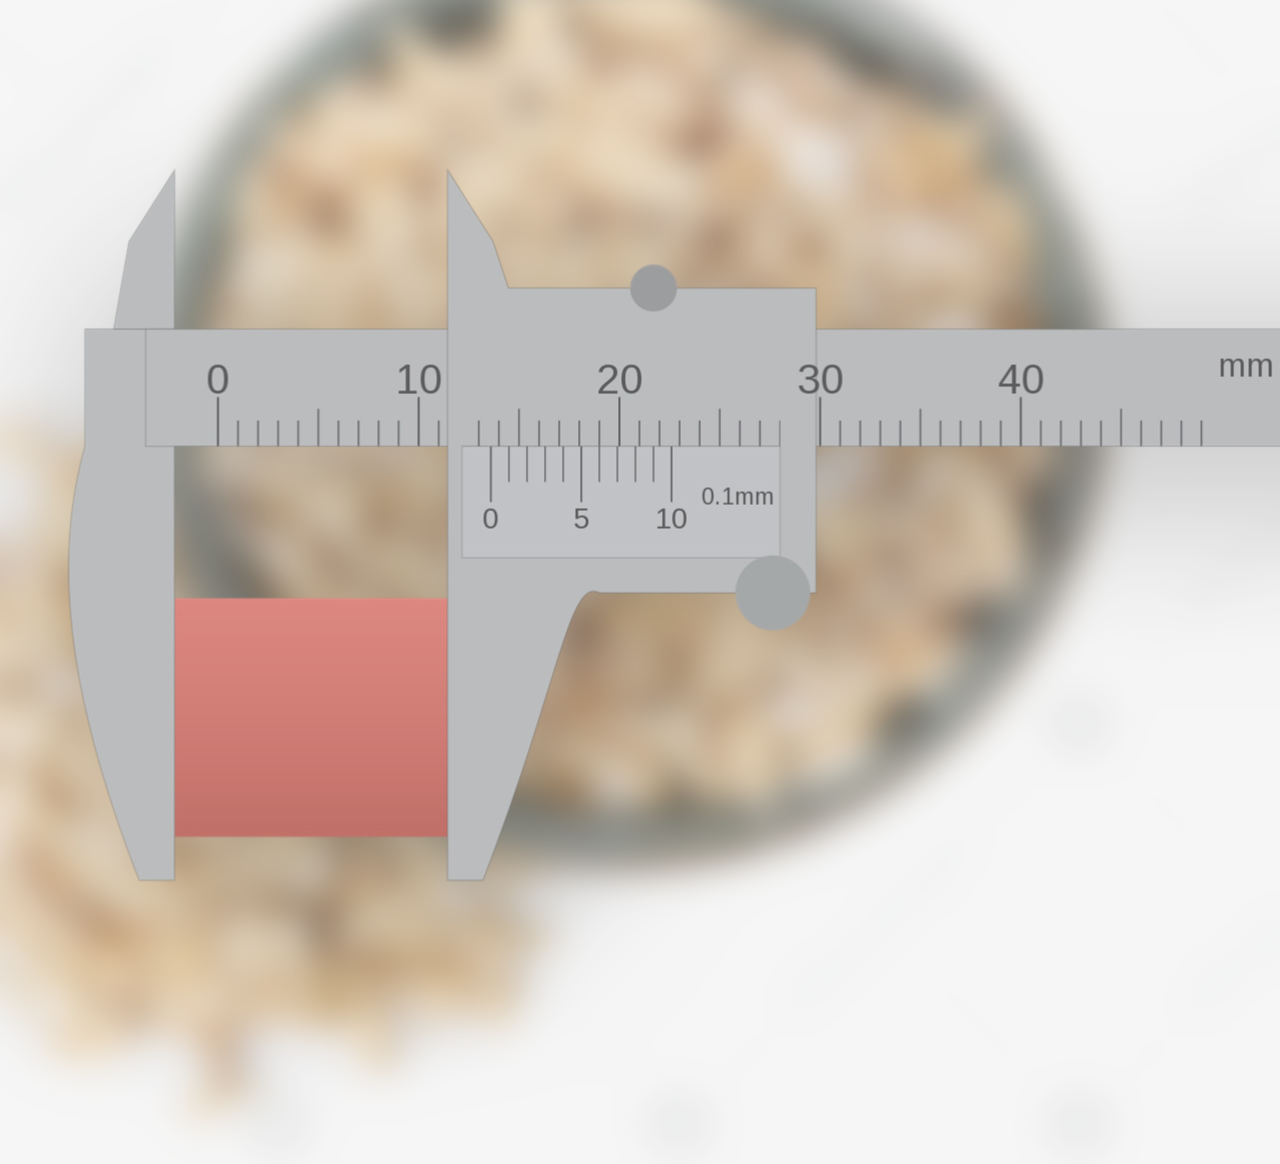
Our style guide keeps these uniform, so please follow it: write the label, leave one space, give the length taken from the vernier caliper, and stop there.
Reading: 13.6 mm
